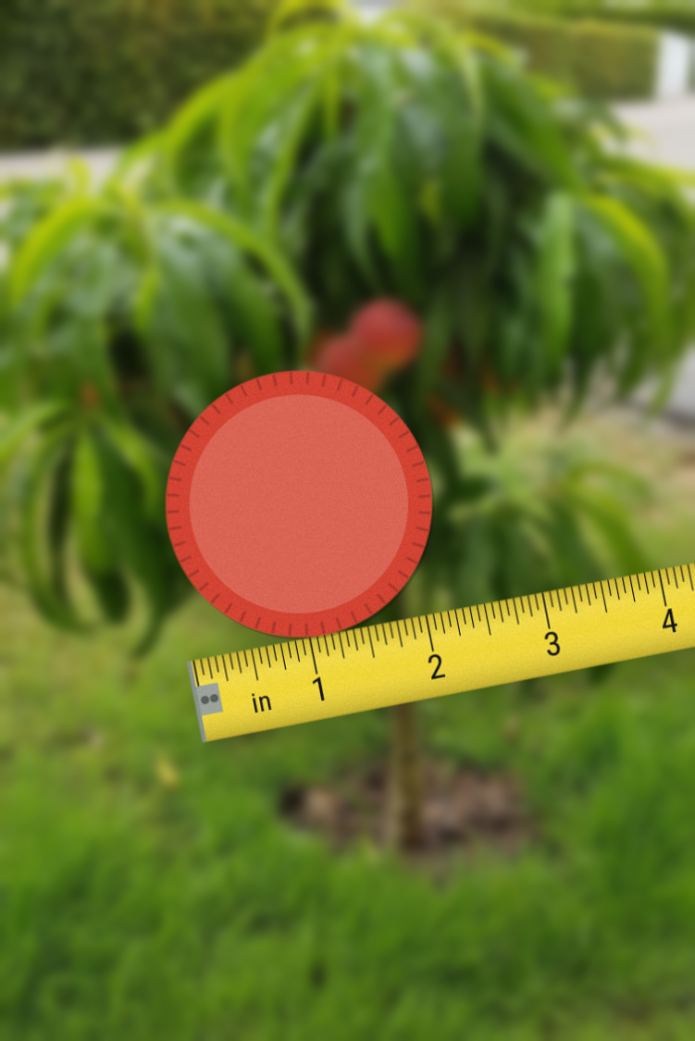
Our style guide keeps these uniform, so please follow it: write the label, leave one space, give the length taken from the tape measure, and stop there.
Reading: 2.25 in
